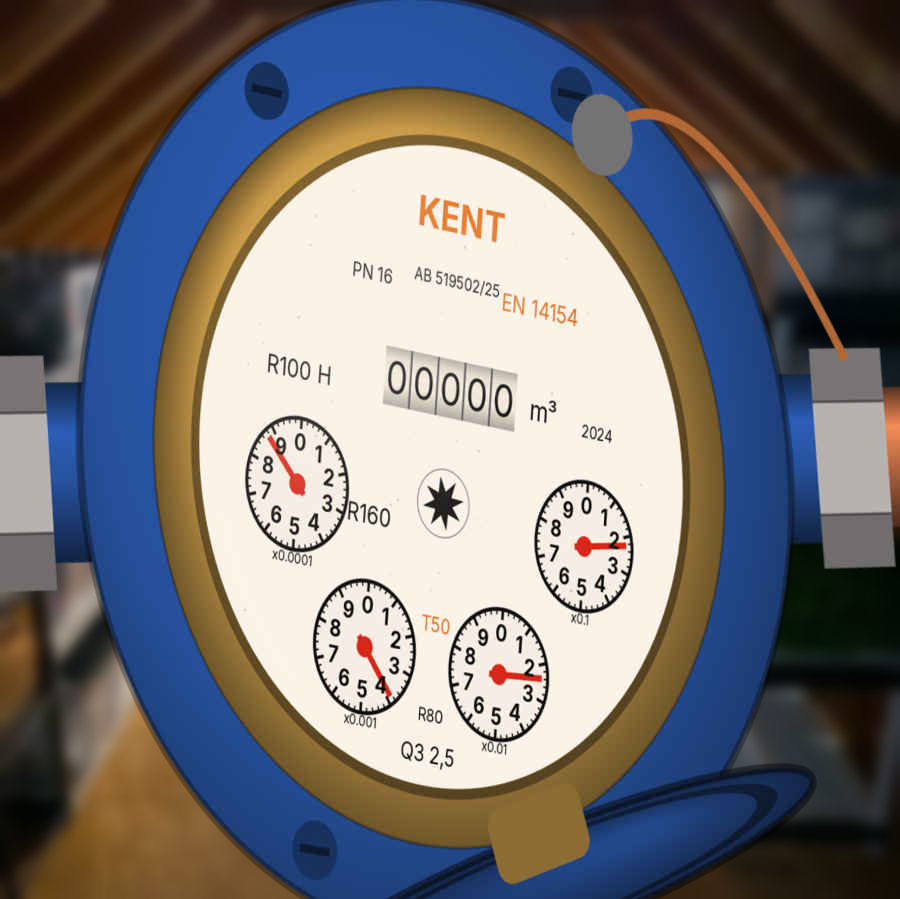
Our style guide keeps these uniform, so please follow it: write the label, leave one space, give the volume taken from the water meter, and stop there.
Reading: 0.2238 m³
